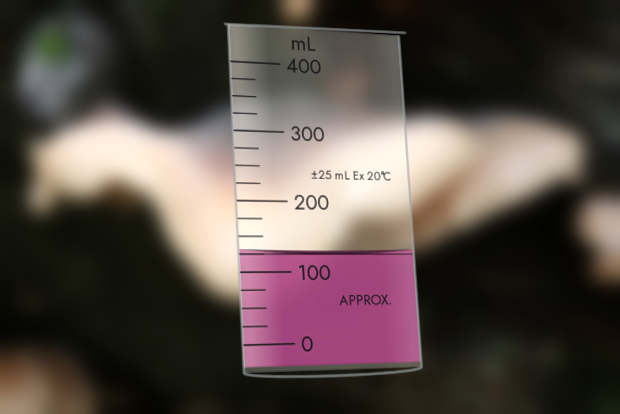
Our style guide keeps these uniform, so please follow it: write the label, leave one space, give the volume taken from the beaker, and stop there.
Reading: 125 mL
